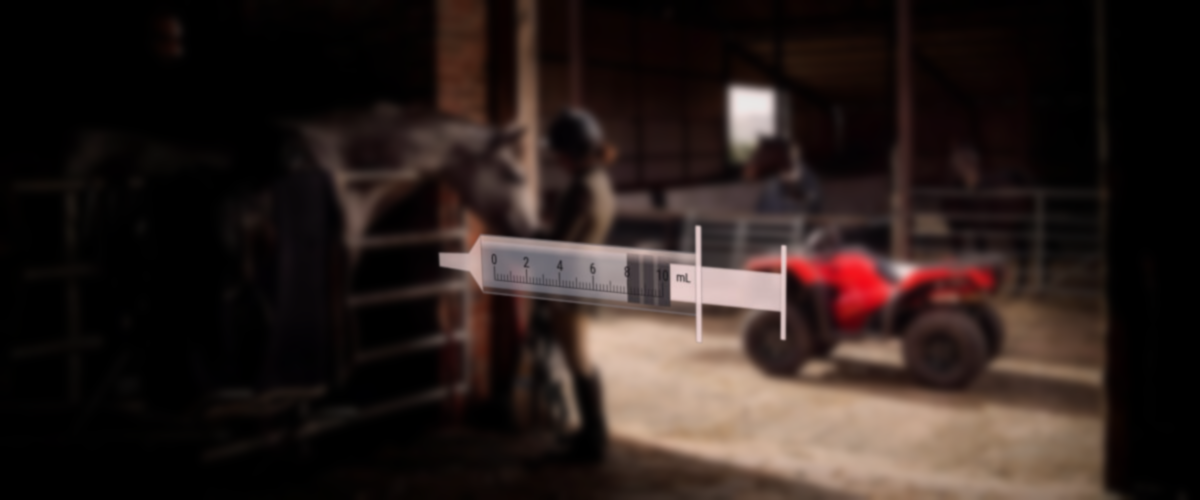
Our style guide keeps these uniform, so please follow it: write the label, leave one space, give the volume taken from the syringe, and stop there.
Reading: 8 mL
